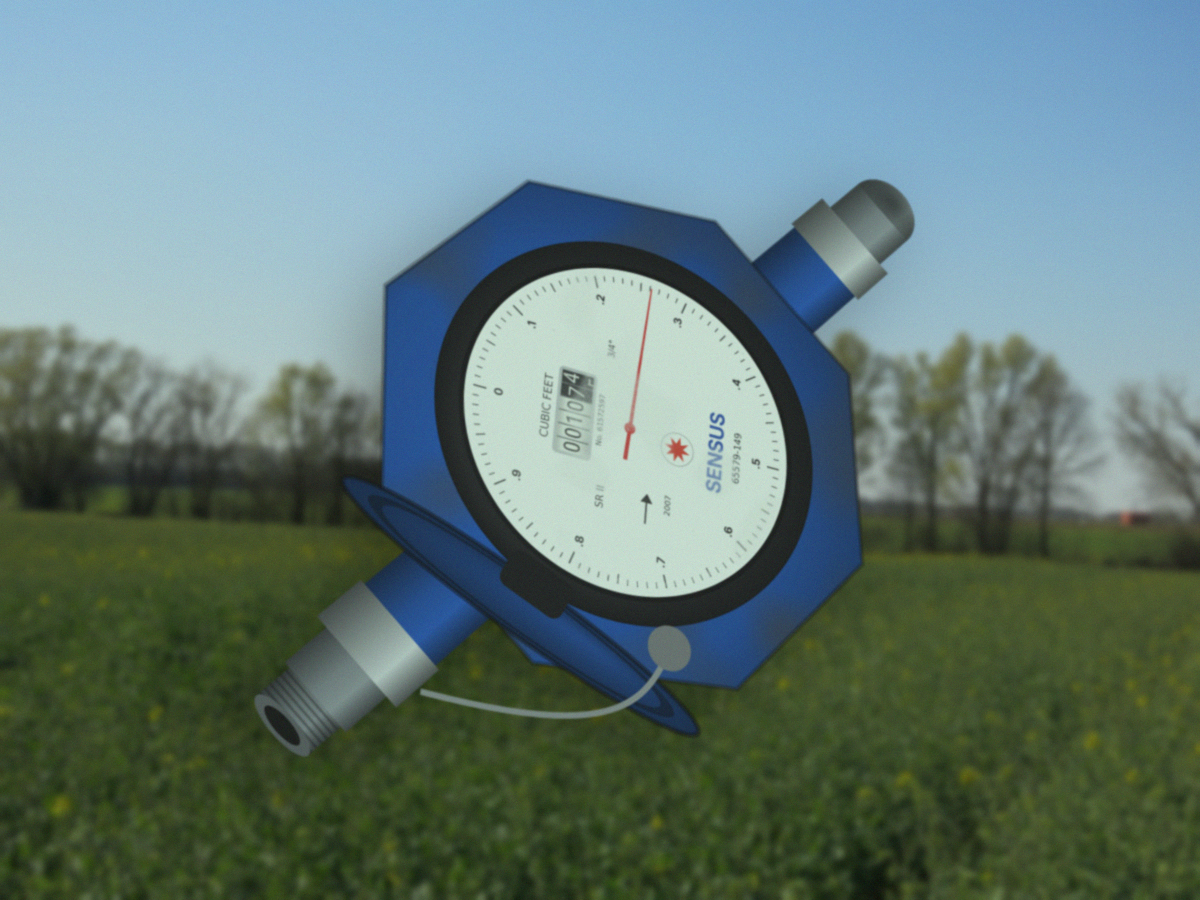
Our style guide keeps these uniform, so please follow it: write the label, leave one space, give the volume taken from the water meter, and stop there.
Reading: 1074.26 ft³
